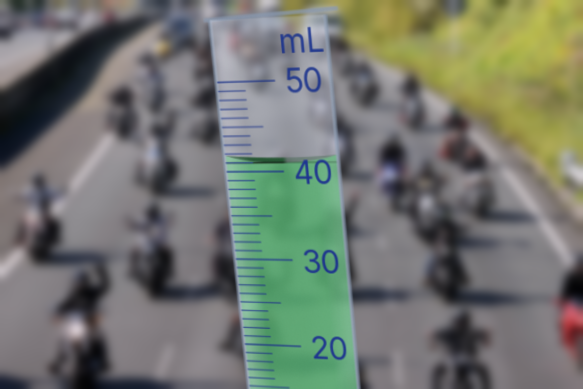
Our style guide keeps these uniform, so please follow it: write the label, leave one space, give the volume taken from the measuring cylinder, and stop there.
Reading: 41 mL
